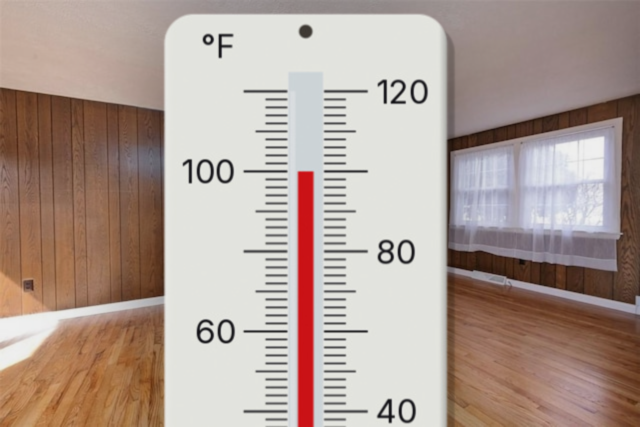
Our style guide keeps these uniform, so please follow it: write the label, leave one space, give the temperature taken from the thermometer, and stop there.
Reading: 100 °F
